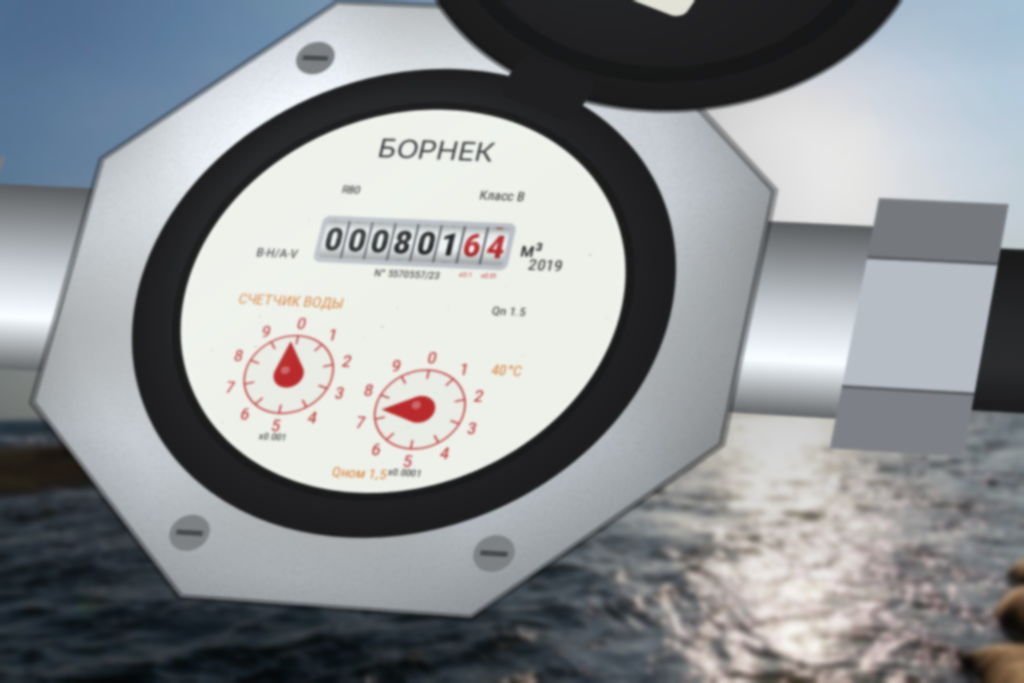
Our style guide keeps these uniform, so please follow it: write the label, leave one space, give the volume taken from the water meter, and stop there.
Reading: 801.6397 m³
